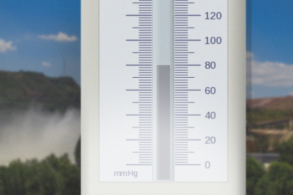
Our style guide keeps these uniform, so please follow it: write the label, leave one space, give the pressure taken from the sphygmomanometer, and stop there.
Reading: 80 mmHg
